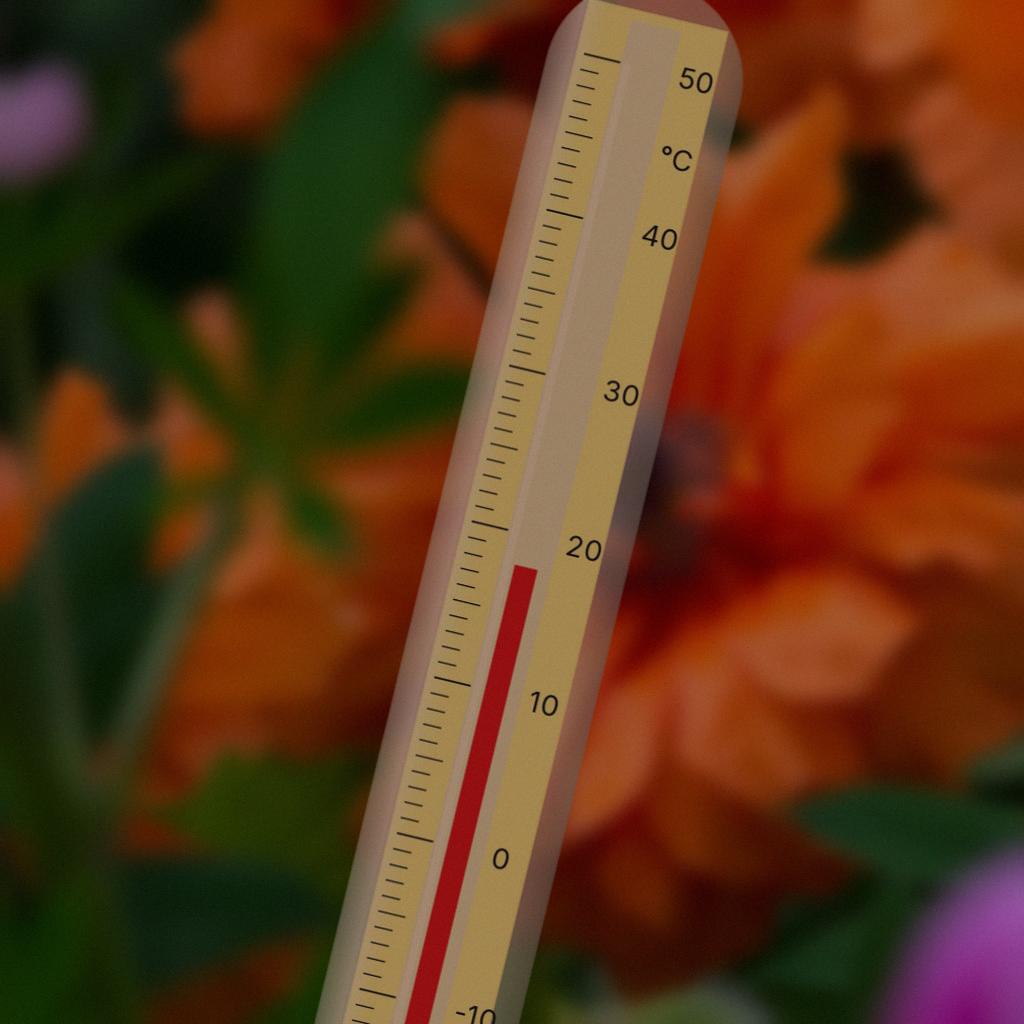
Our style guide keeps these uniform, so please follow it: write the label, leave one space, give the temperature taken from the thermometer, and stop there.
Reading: 18 °C
